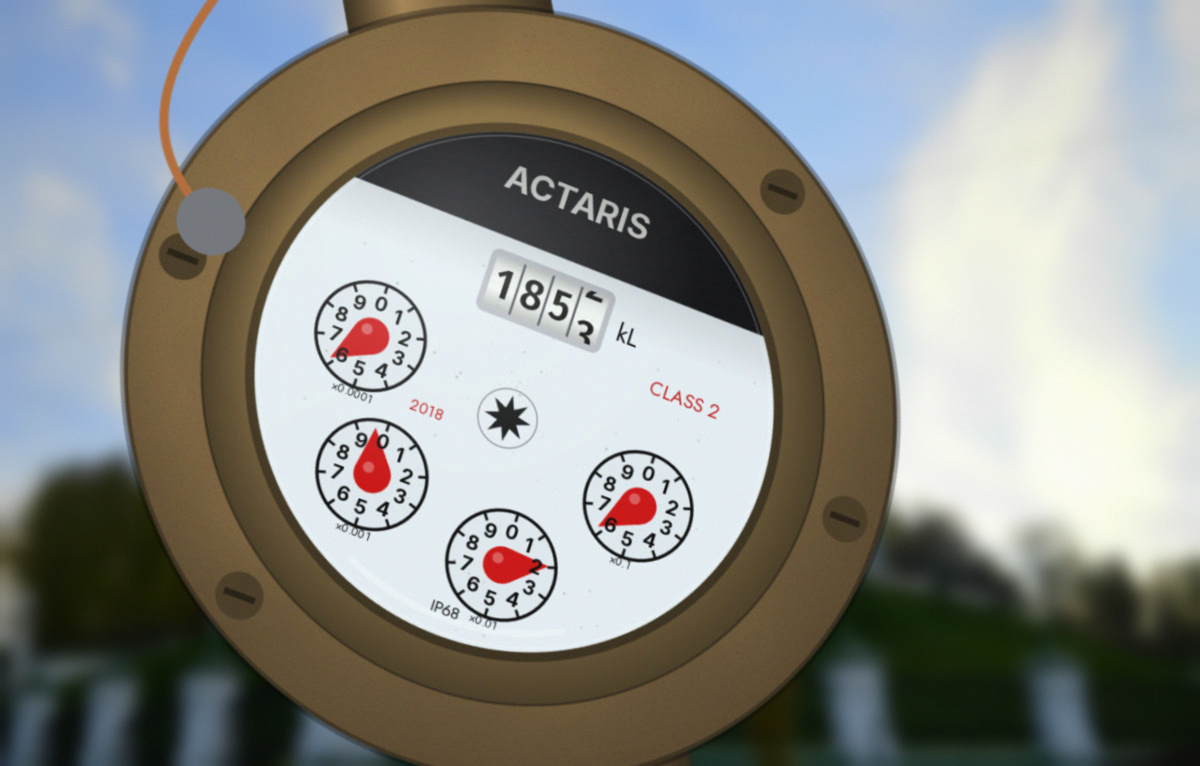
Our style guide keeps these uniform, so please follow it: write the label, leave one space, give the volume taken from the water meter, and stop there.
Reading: 1852.6196 kL
